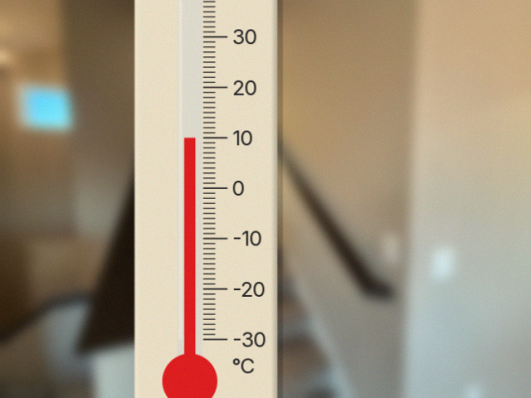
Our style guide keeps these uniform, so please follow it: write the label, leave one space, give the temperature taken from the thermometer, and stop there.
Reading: 10 °C
